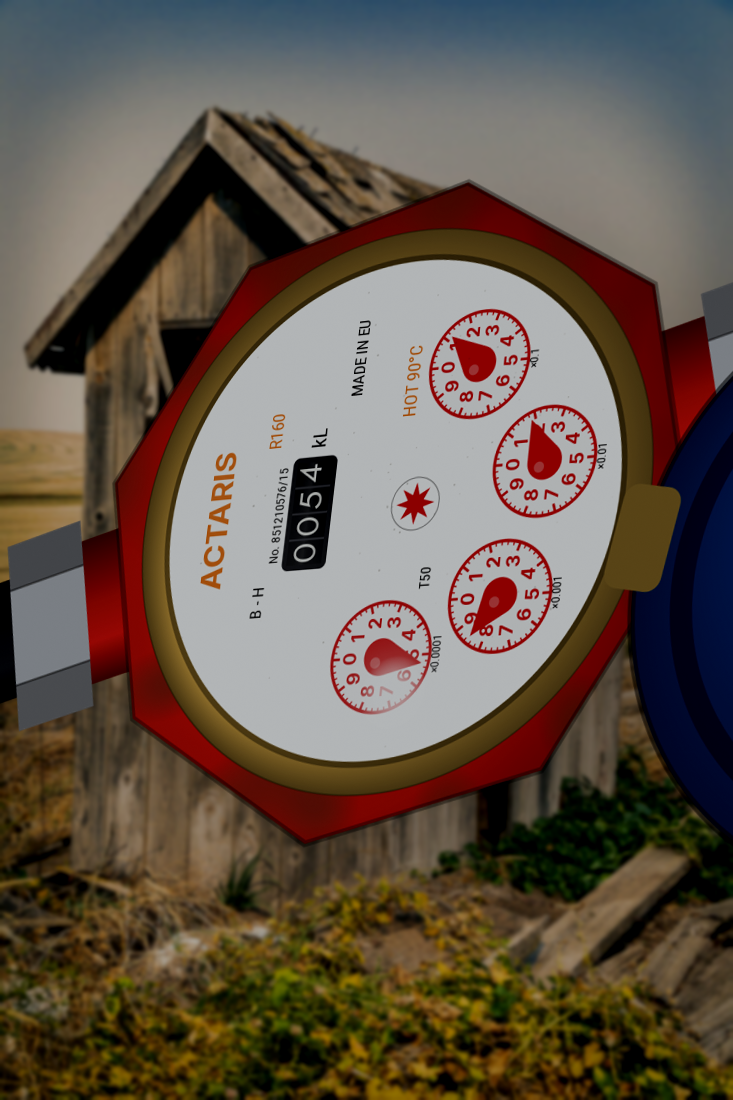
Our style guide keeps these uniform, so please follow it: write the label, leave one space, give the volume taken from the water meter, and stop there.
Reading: 54.1185 kL
